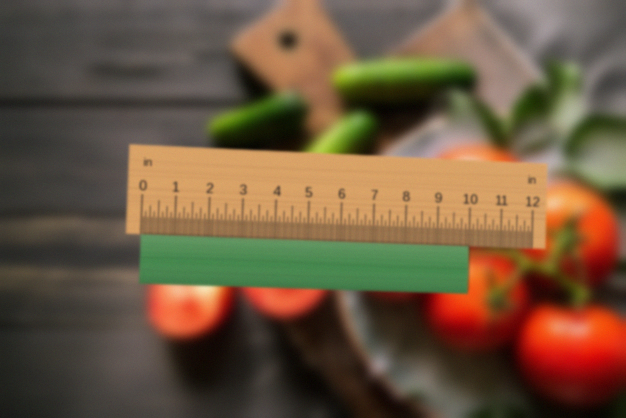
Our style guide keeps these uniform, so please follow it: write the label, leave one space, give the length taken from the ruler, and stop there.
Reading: 10 in
